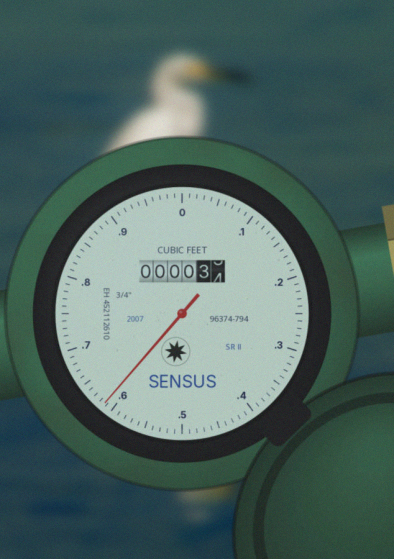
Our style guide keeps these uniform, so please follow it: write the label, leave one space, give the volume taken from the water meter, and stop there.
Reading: 33.61 ft³
